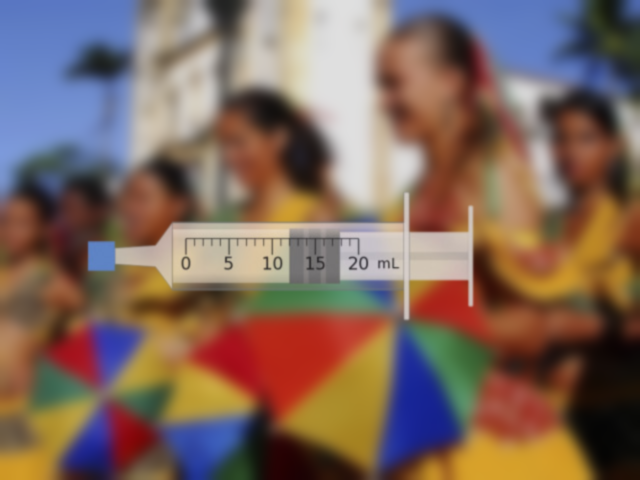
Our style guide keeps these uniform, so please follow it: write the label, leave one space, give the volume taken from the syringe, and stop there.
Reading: 12 mL
